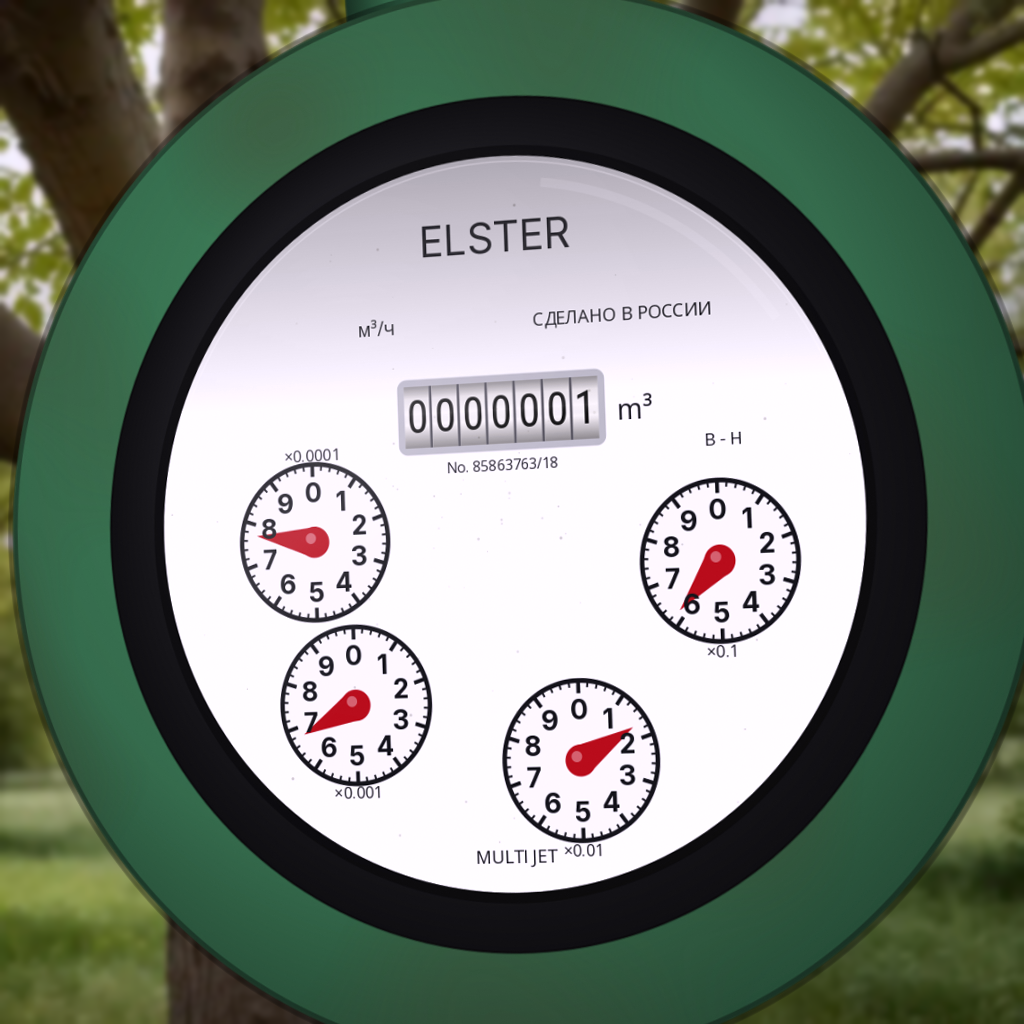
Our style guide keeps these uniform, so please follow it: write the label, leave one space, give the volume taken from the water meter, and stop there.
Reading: 1.6167 m³
